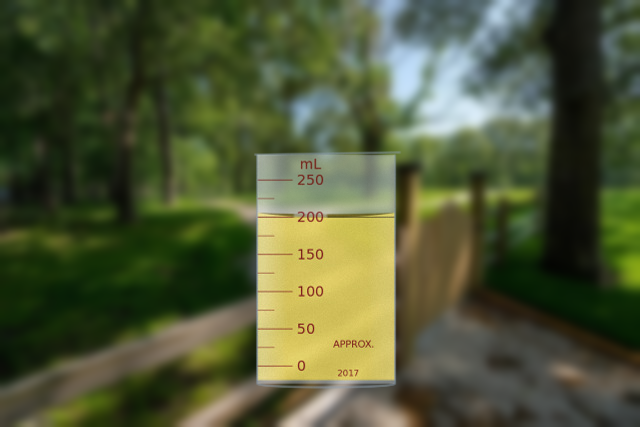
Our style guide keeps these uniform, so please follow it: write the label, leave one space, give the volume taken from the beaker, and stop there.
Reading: 200 mL
